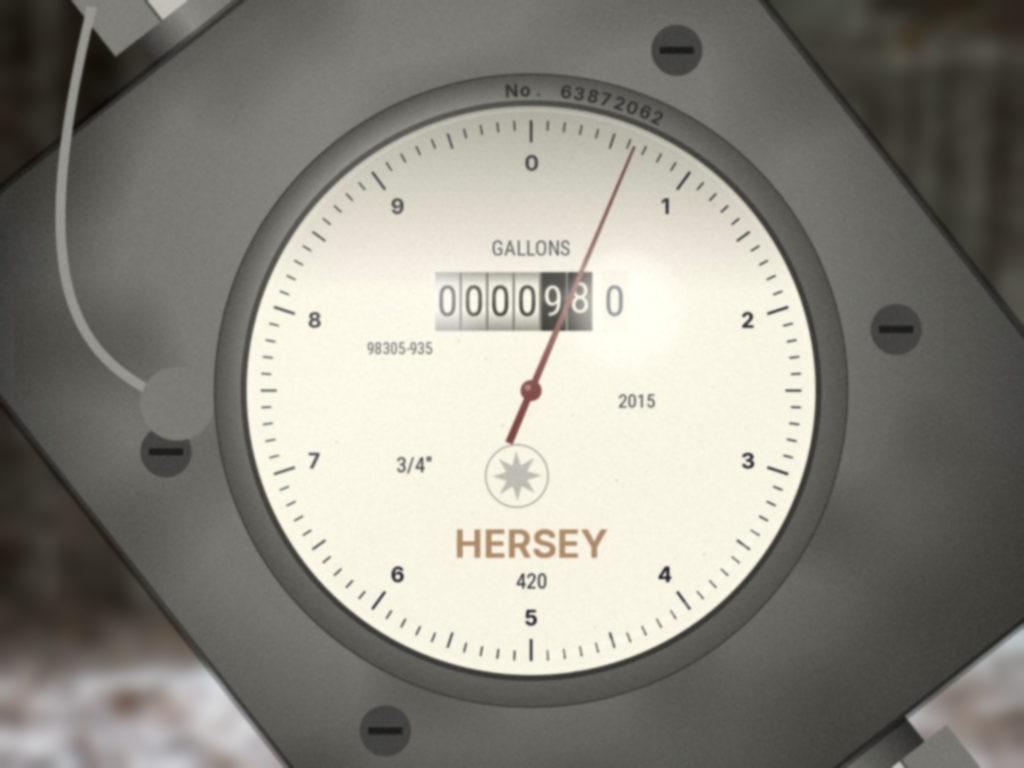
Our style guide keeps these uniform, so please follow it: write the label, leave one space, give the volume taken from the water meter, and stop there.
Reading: 980.6 gal
